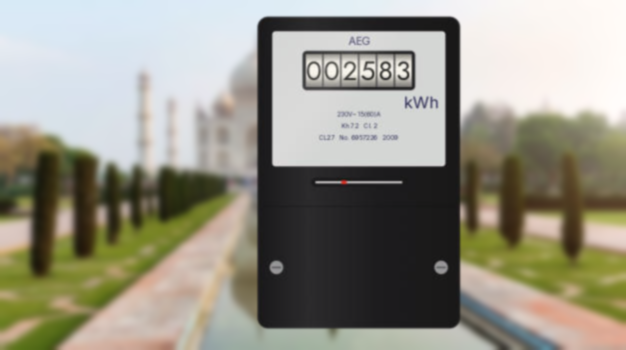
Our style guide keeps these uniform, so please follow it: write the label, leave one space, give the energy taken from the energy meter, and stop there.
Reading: 2583 kWh
